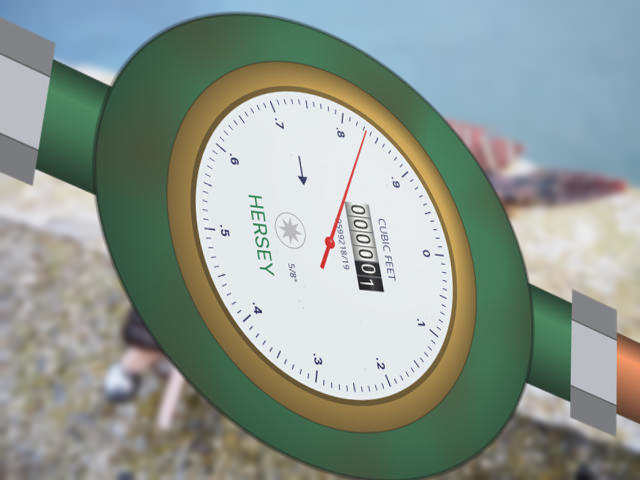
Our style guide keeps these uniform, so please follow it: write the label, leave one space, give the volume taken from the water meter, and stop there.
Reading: 0.83 ft³
